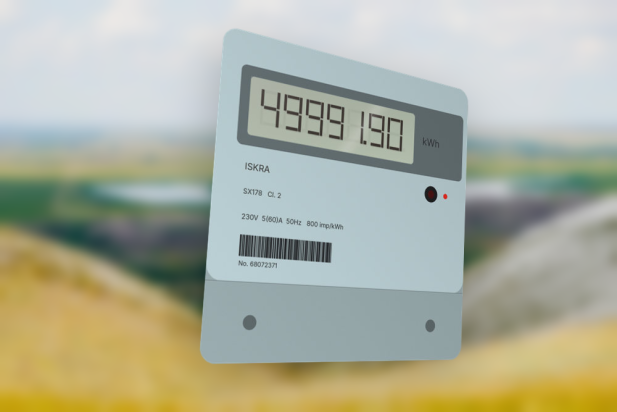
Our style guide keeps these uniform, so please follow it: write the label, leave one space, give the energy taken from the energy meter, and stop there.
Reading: 49991.90 kWh
